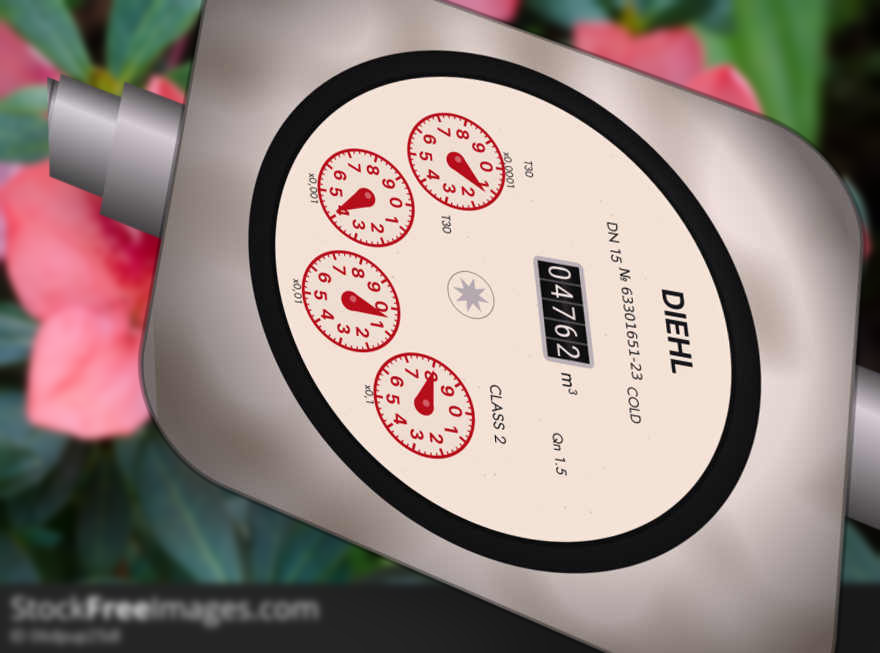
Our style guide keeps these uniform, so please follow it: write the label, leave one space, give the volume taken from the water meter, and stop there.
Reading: 4762.8041 m³
